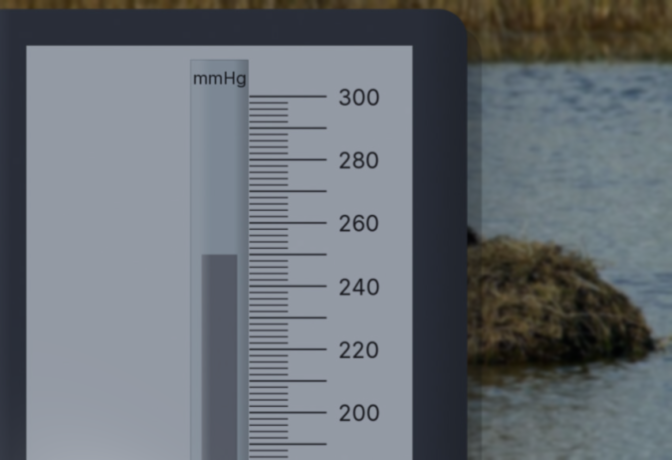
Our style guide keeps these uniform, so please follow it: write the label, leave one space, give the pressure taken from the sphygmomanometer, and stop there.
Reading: 250 mmHg
